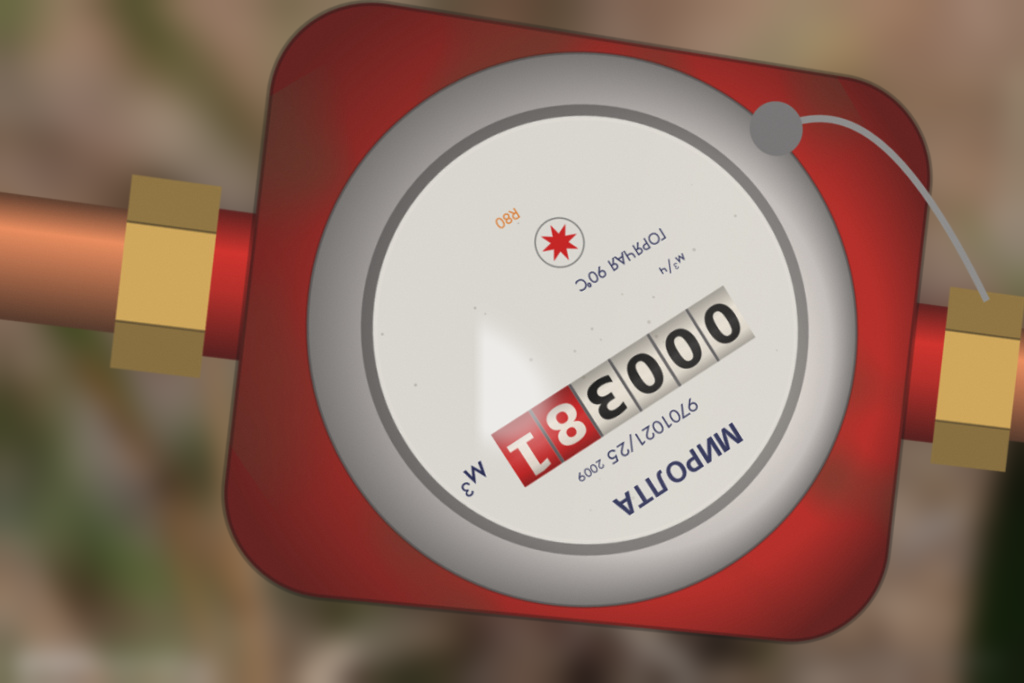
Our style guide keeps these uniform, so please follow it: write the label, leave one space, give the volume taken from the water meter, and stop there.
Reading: 3.81 m³
